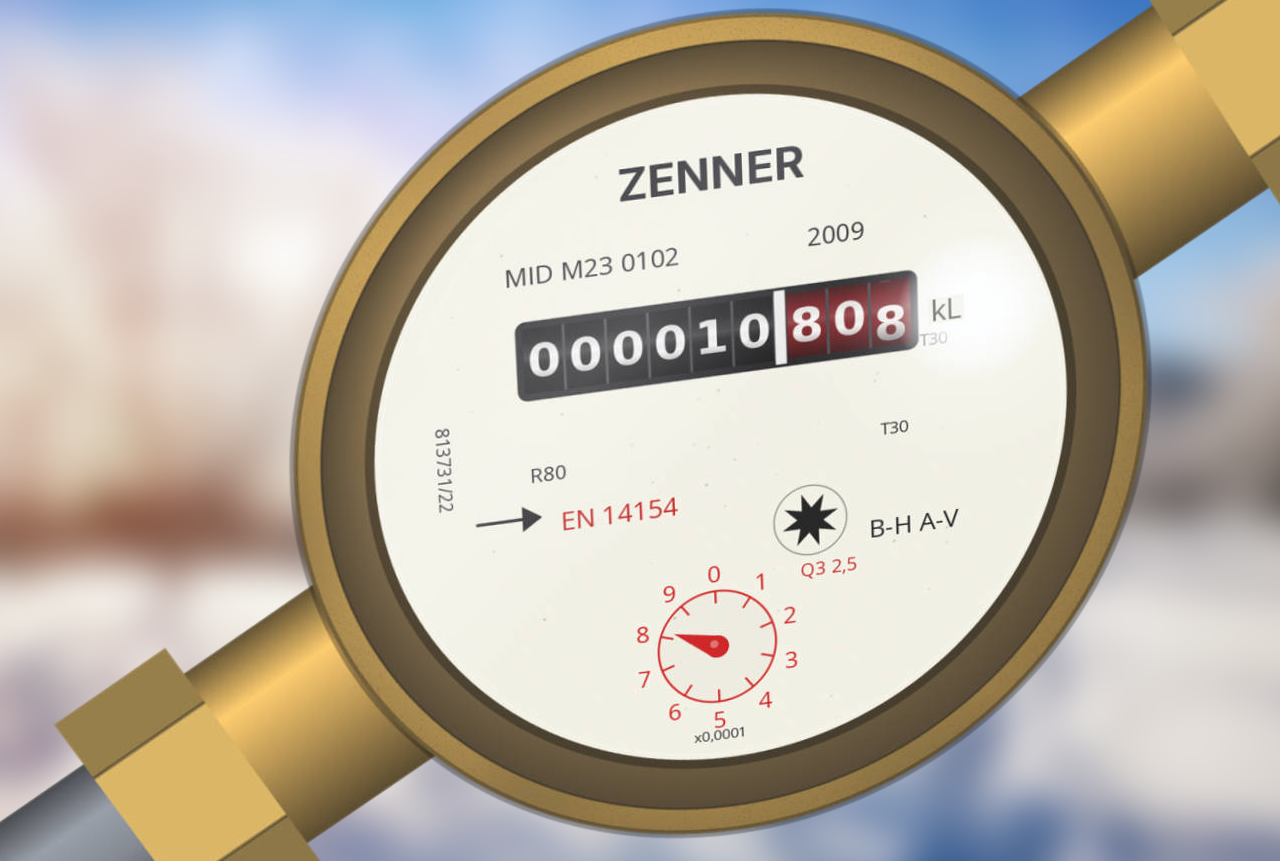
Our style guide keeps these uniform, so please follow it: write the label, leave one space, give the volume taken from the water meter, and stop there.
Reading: 10.8078 kL
